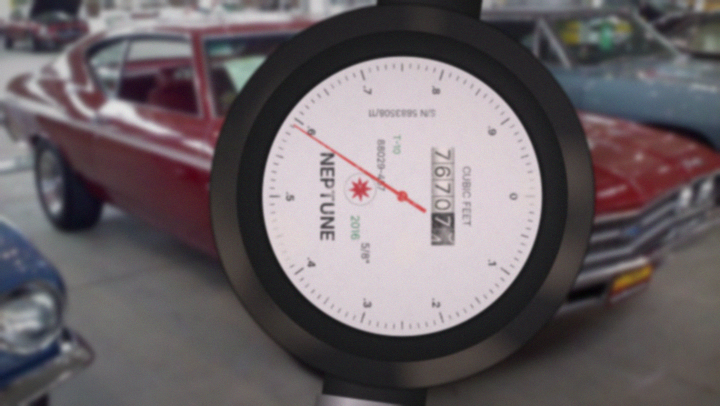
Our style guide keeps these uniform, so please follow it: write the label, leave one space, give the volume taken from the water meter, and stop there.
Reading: 767073.59 ft³
